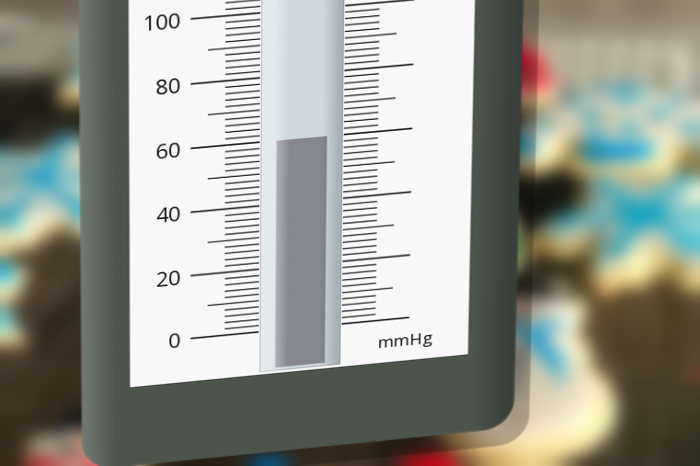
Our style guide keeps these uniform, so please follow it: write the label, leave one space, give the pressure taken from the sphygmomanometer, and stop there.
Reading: 60 mmHg
